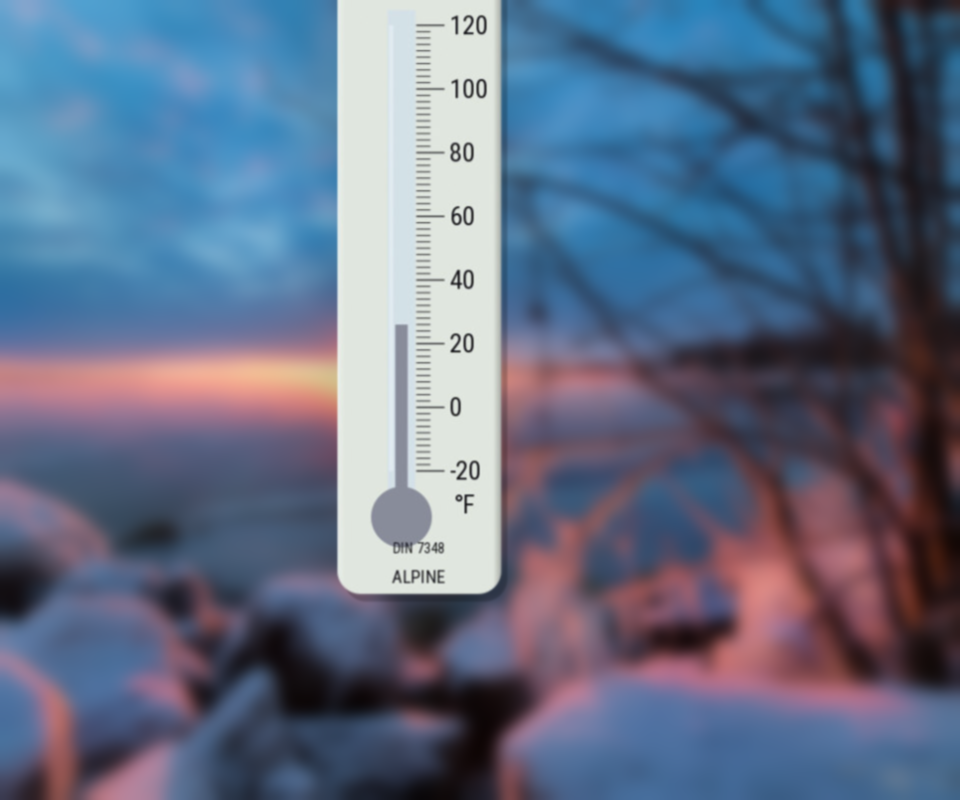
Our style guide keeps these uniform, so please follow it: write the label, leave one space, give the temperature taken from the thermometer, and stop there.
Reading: 26 °F
